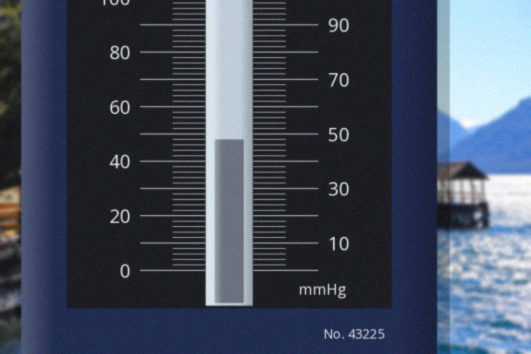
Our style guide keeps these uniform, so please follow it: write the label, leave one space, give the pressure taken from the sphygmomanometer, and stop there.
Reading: 48 mmHg
